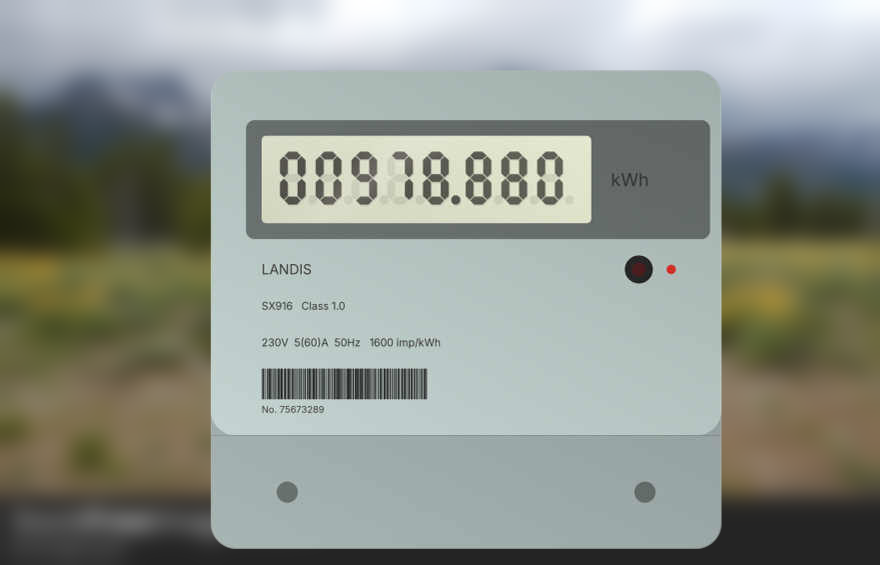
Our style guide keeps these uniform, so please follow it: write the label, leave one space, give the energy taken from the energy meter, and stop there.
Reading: 978.880 kWh
